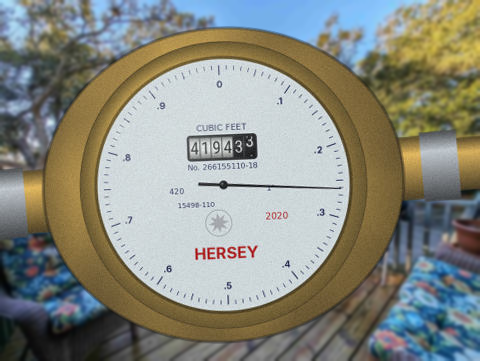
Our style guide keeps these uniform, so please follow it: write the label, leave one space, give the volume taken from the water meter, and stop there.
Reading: 419433.26 ft³
